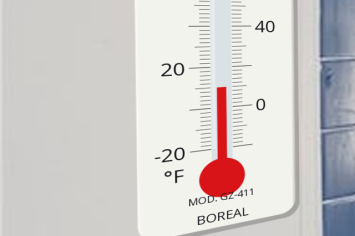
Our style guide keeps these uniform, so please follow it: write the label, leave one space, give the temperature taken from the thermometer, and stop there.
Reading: 10 °F
